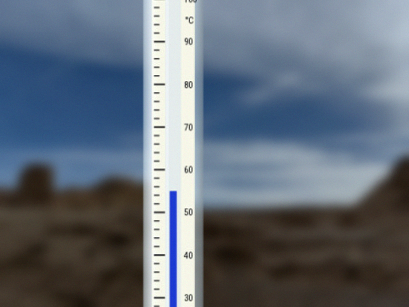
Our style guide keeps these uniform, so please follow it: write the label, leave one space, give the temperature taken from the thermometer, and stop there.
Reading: 55 °C
